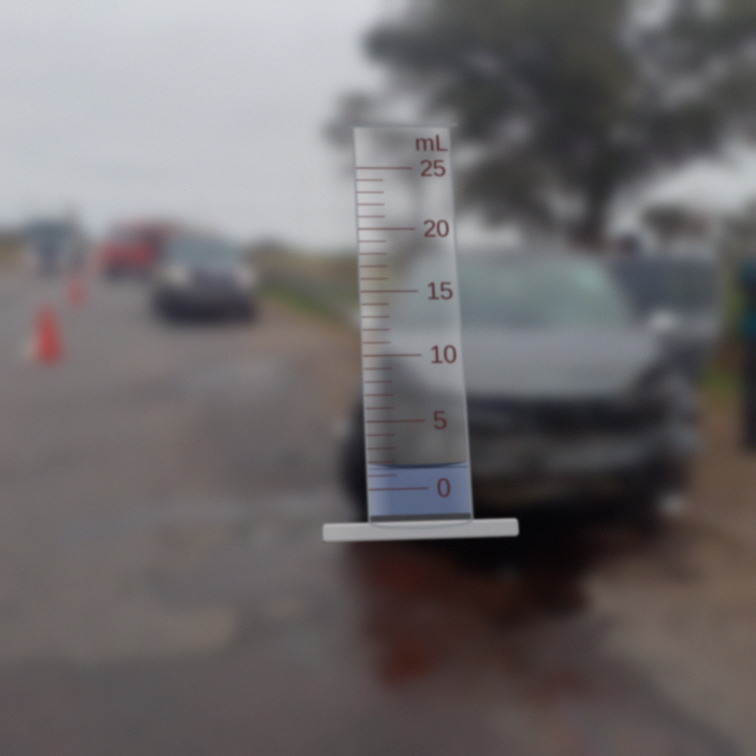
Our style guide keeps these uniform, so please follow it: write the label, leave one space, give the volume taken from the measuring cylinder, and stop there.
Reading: 1.5 mL
